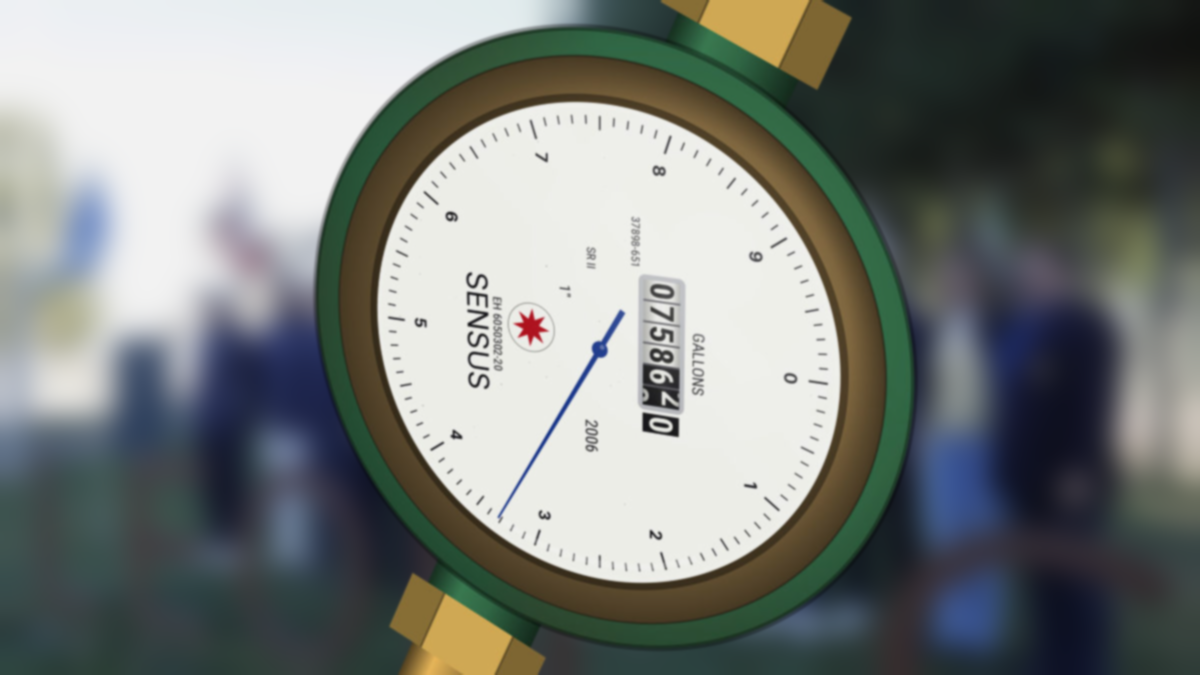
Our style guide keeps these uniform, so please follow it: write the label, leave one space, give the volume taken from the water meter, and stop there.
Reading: 758623.3 gal
